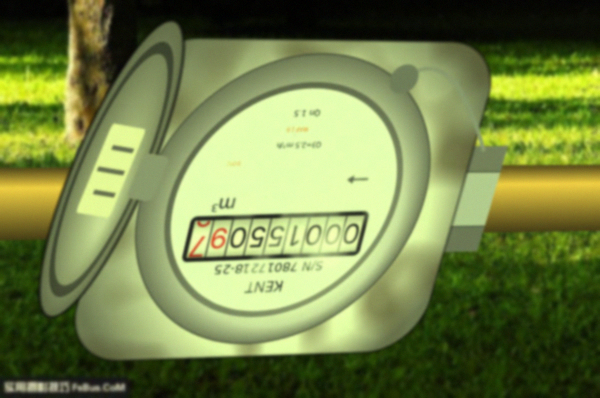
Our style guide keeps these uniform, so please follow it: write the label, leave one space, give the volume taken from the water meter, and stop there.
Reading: 1550.97 m³
